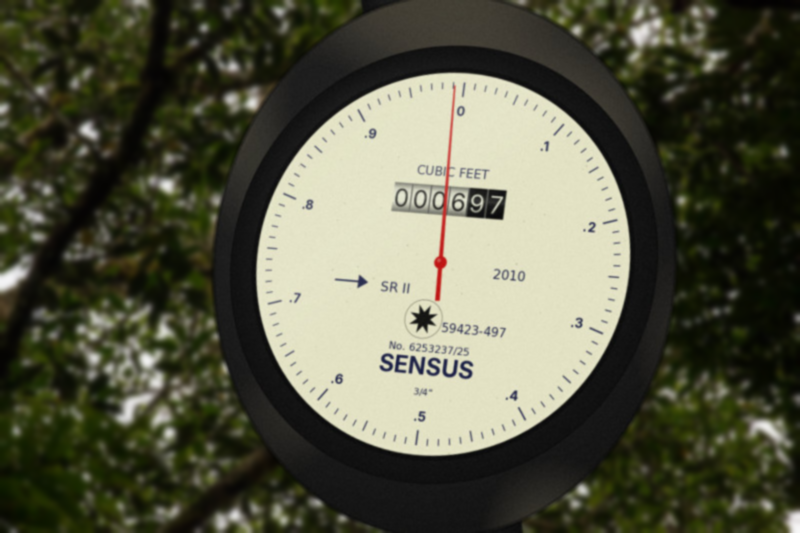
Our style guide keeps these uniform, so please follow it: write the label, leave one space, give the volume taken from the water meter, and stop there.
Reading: 696.99 ft³
